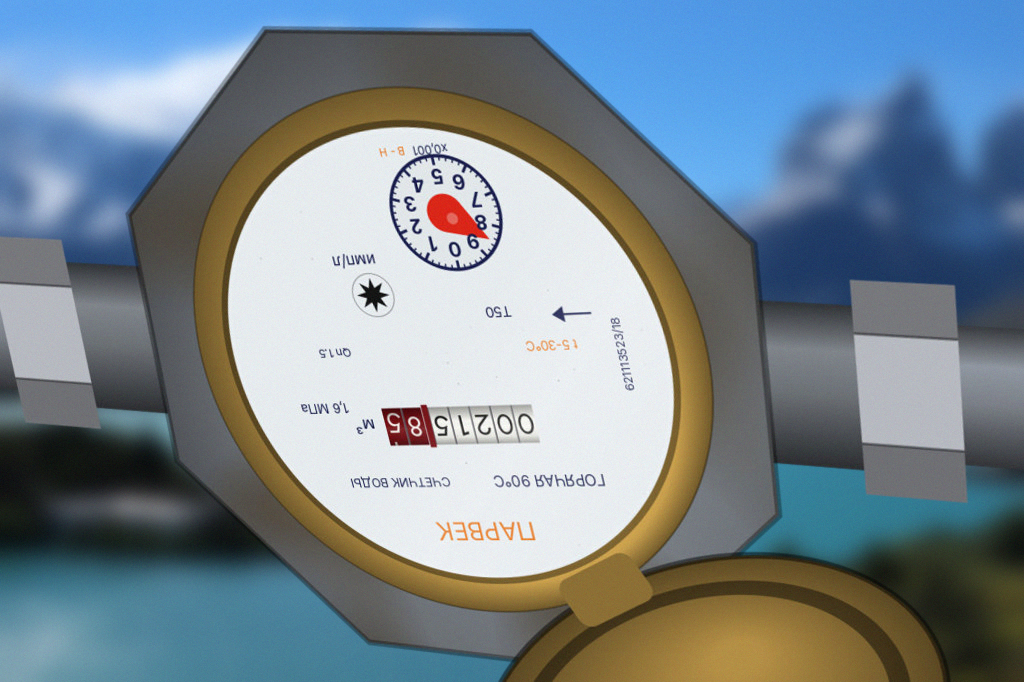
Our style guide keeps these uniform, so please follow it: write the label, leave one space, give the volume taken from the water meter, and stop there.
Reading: 215.848 m³
